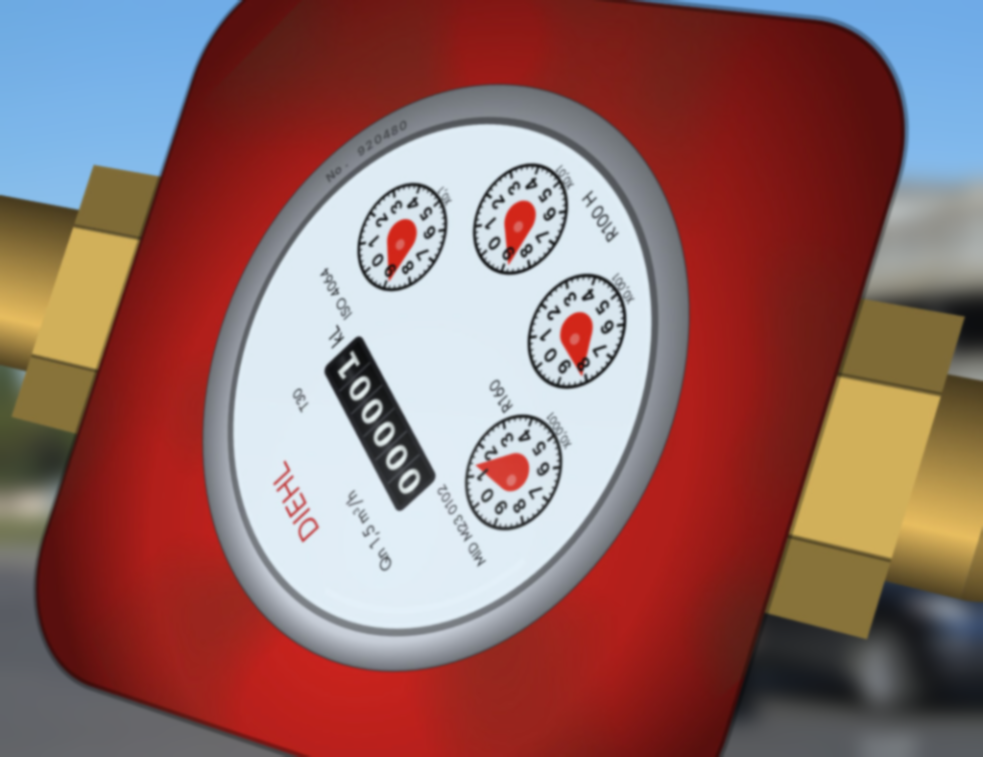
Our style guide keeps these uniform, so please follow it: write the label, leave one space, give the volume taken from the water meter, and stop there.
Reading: 1.8881 kL
